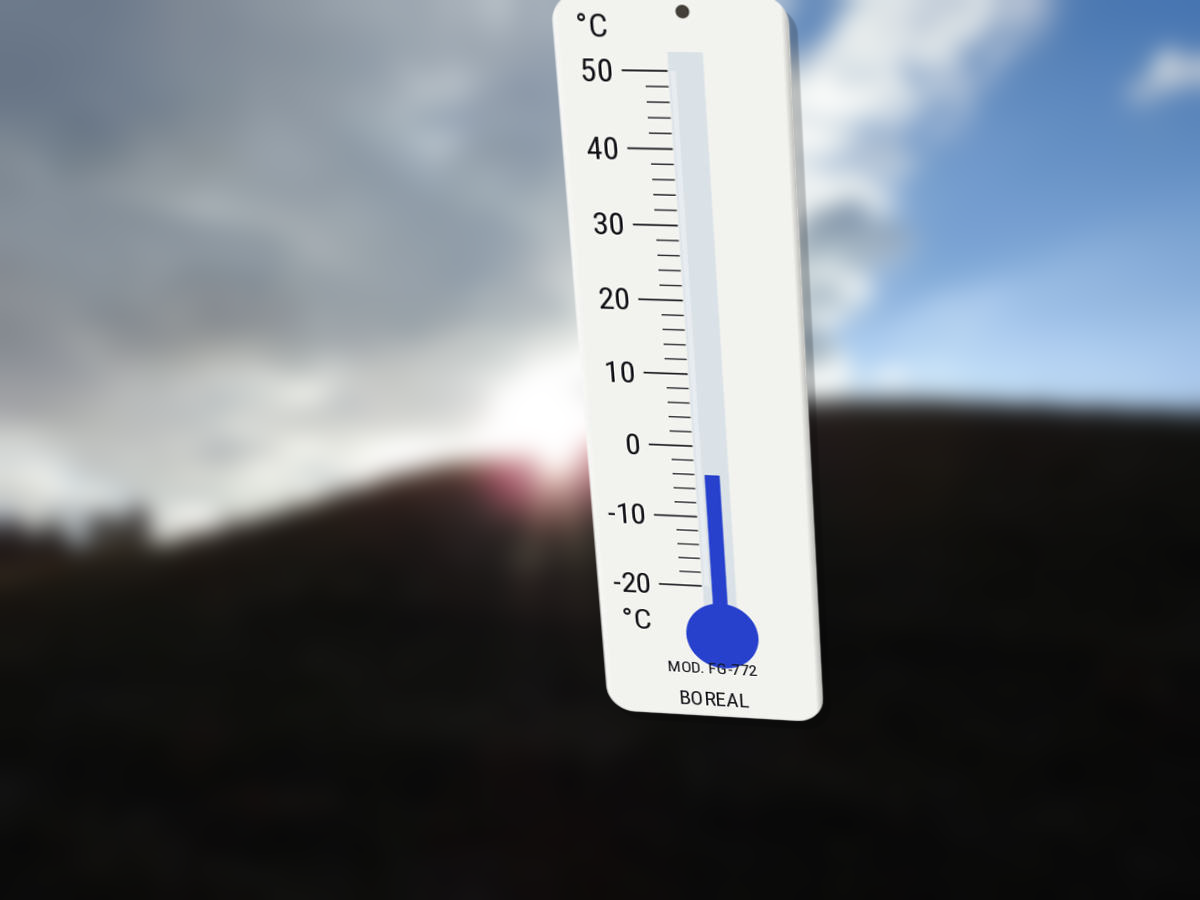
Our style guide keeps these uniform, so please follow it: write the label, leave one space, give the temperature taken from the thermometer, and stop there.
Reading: -4 °C
